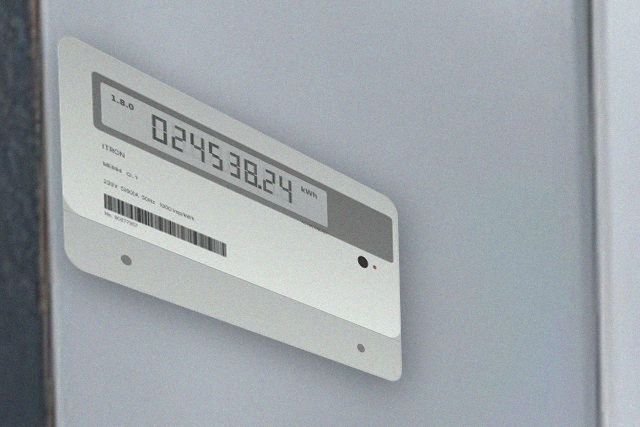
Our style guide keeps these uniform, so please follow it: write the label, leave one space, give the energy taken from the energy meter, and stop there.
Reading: 24538.24 kWh
